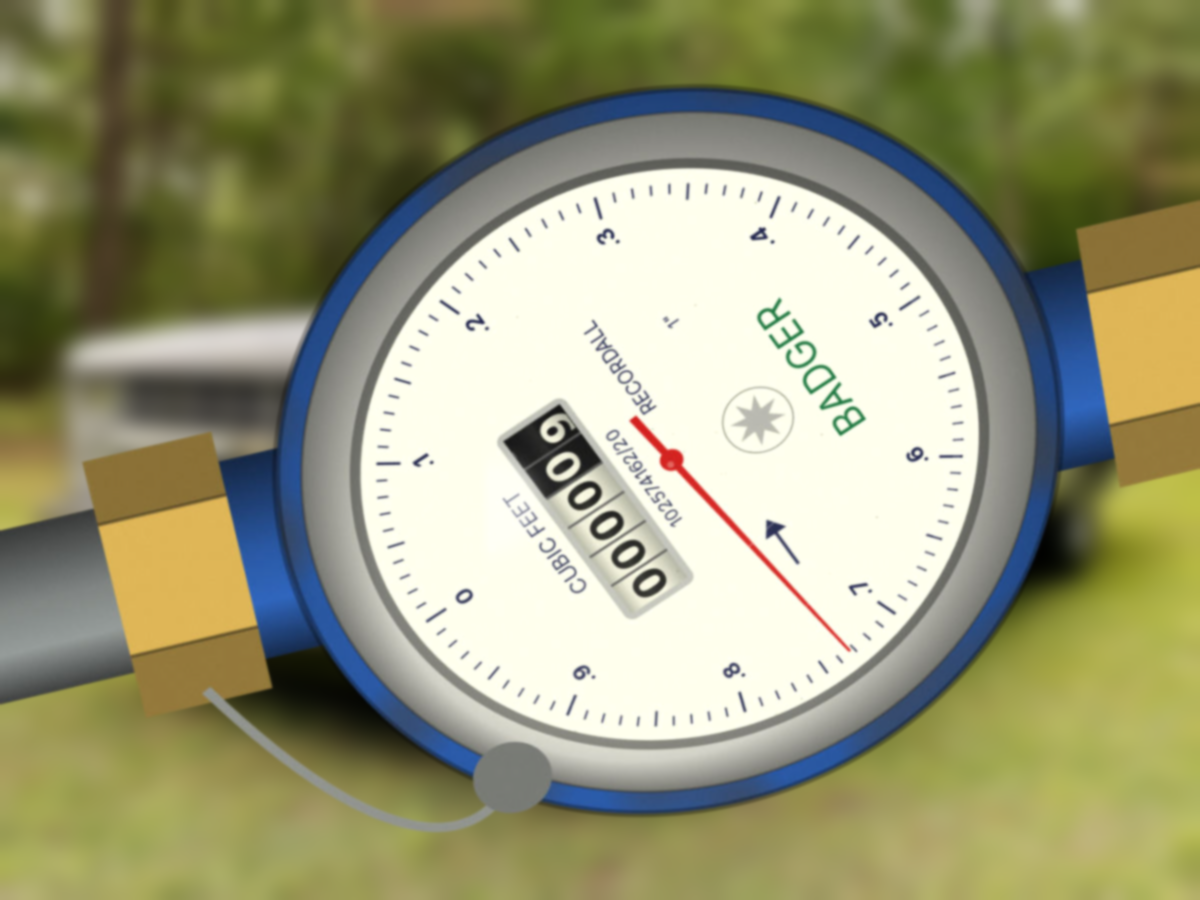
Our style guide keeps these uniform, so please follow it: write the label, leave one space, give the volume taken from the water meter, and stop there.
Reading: 8.73 ft³
